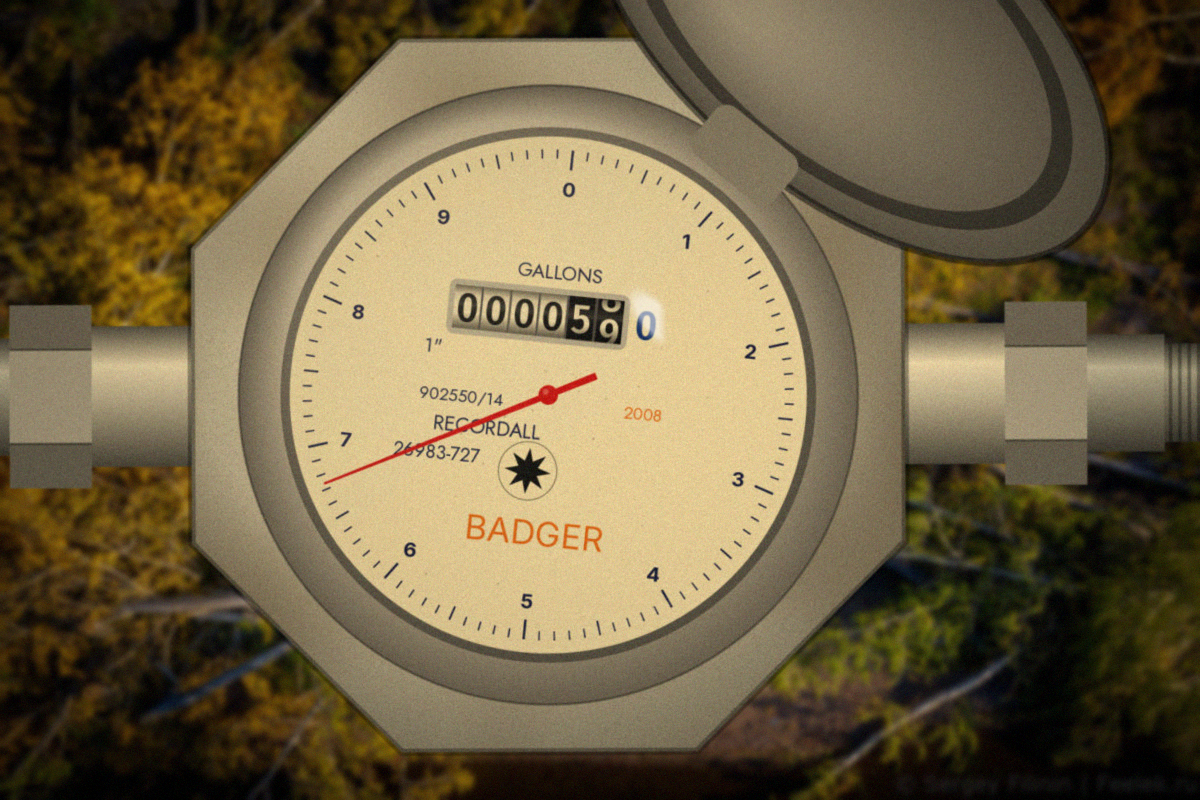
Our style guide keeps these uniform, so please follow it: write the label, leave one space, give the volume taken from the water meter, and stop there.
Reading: 586.7 gal
